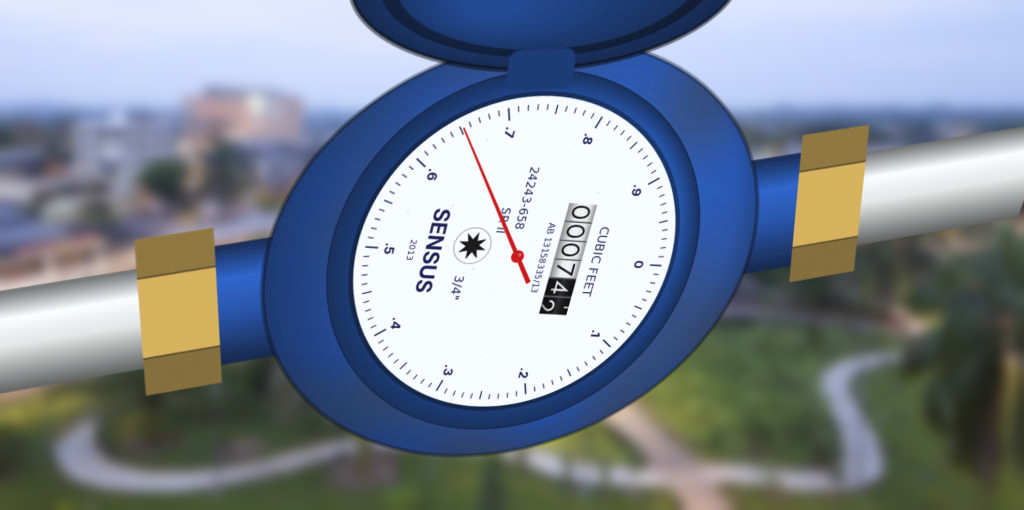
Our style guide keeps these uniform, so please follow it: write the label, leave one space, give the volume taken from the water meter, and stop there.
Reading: 741.65 ft³
